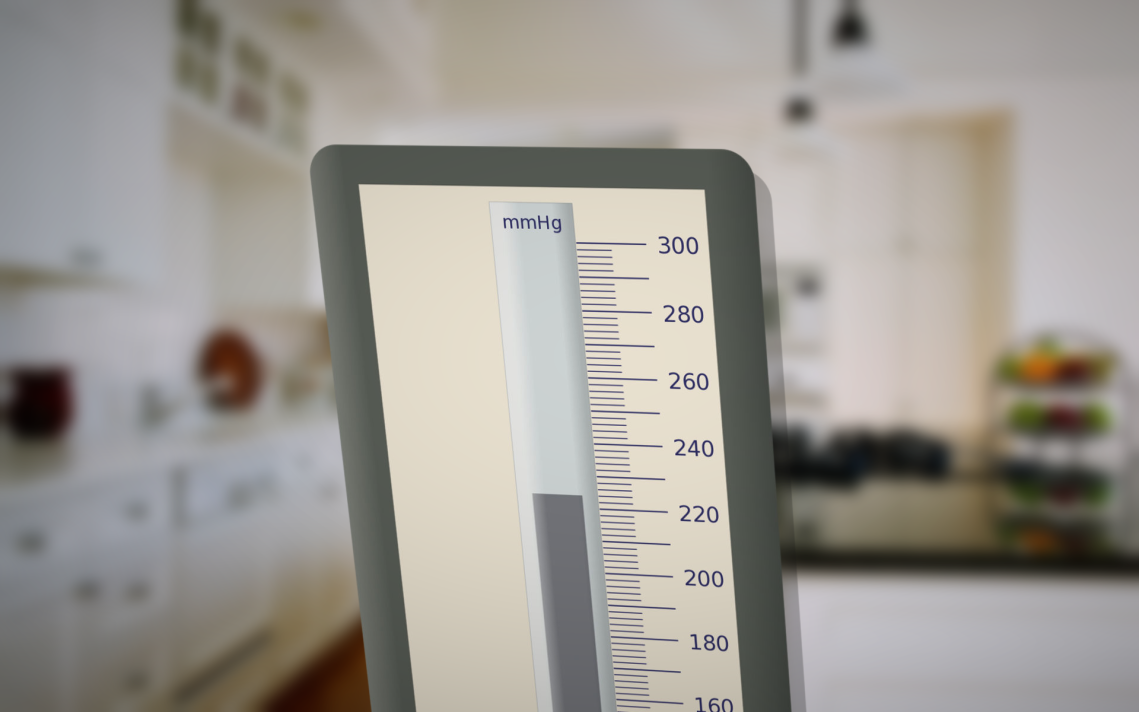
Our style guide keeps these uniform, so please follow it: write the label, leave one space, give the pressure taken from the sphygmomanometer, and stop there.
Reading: 224 mmHg
